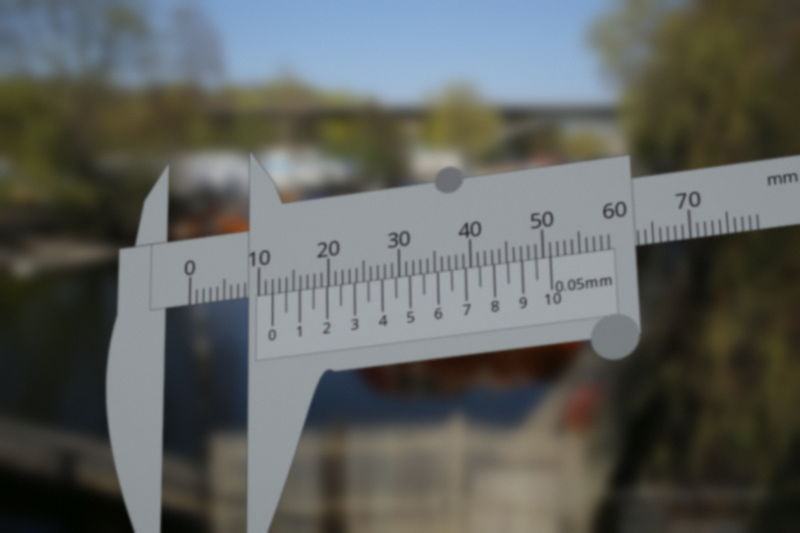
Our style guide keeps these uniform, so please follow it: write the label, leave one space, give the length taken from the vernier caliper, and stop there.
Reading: 12.0 mm
